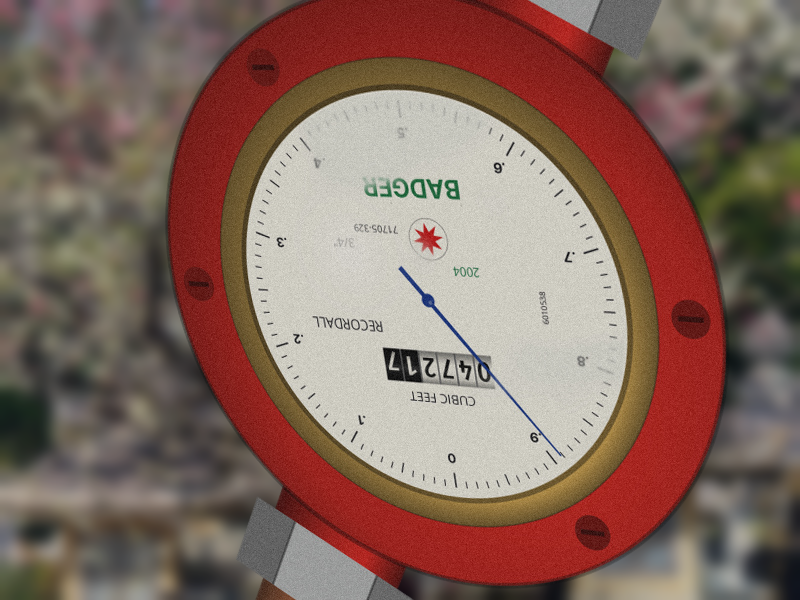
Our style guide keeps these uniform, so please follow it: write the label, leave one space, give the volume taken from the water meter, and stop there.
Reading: 47216.89 ft³
